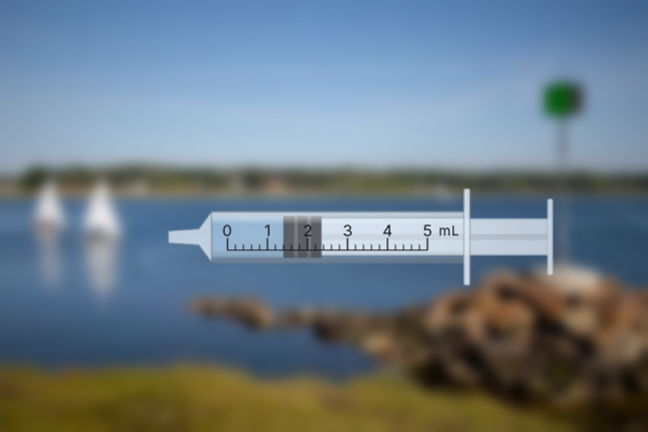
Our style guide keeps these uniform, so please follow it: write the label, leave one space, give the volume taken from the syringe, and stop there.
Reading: 1.4 mL
